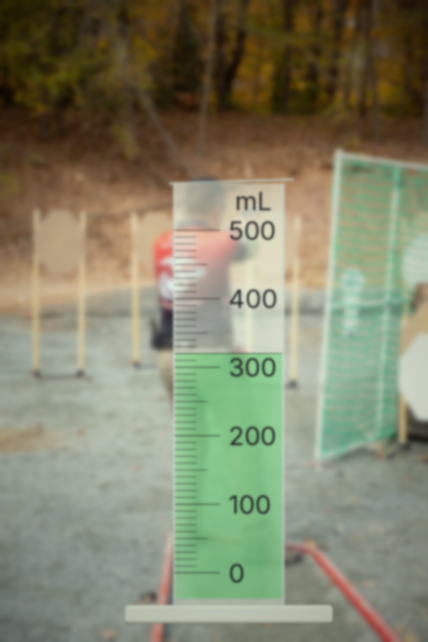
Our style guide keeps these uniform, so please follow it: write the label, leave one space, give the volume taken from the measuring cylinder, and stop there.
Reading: 320 mL
